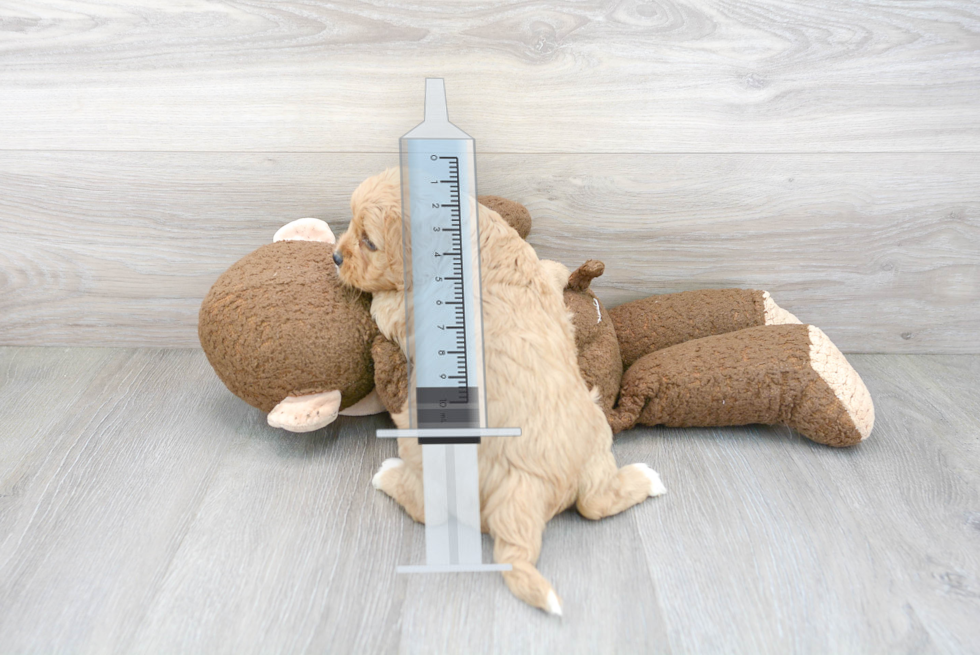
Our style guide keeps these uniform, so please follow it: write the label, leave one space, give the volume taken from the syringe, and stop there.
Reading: 9.4 mL
